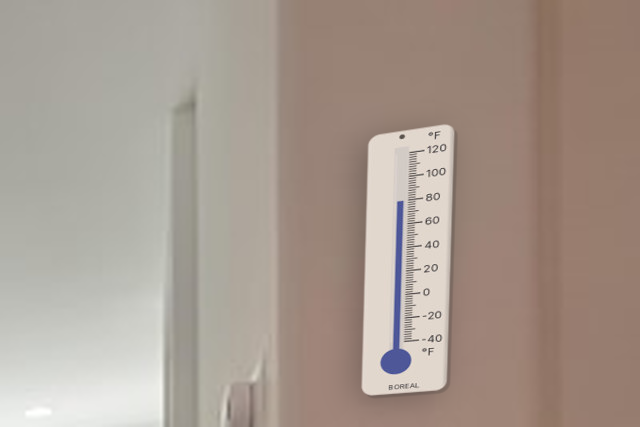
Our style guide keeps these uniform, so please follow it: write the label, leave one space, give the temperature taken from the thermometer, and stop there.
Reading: 80 °F
